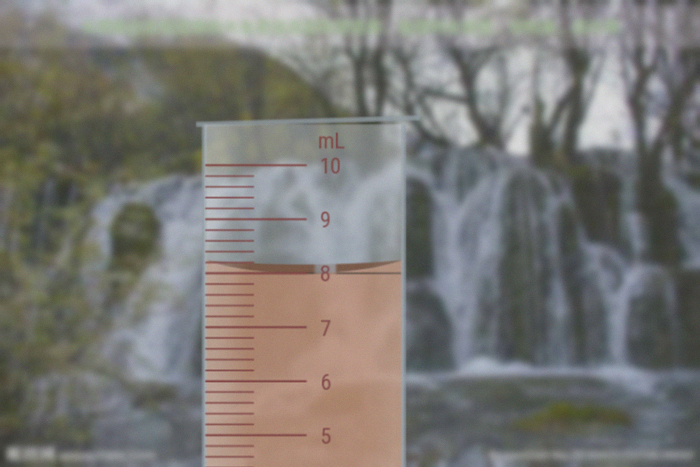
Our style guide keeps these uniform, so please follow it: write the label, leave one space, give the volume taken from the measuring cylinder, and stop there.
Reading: 8 mL
